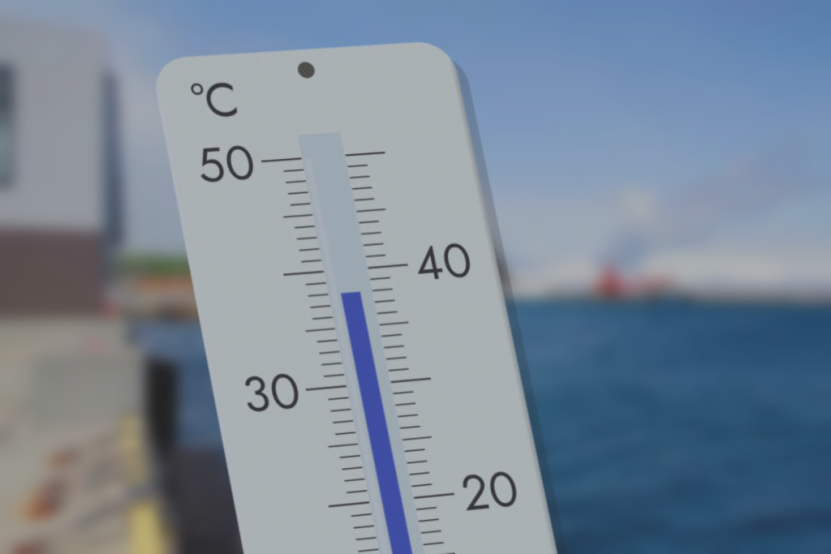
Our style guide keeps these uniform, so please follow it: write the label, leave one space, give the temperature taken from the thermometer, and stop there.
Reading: 38 °C
